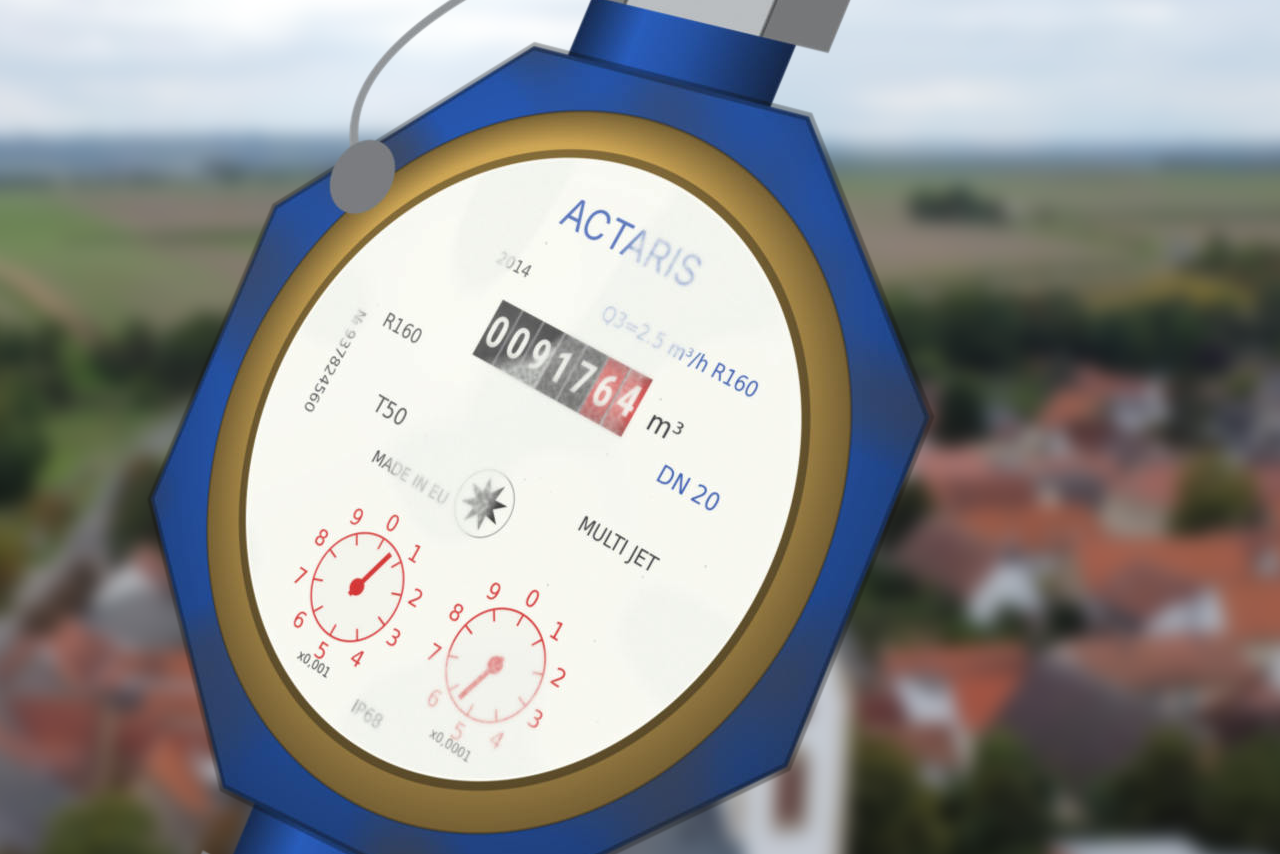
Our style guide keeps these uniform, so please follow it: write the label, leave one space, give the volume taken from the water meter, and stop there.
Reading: 917.6405 m³
